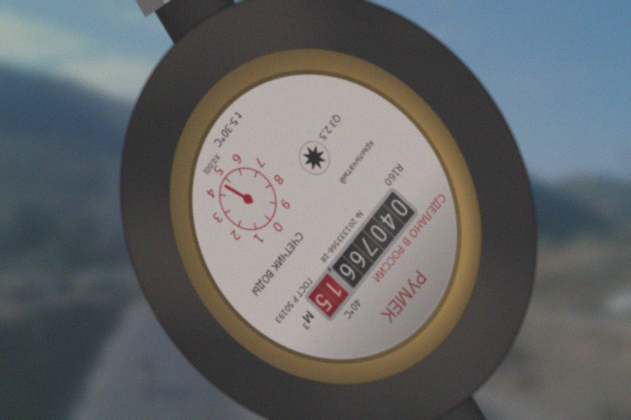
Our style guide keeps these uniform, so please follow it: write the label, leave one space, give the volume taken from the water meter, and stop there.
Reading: 40766.154 m³
